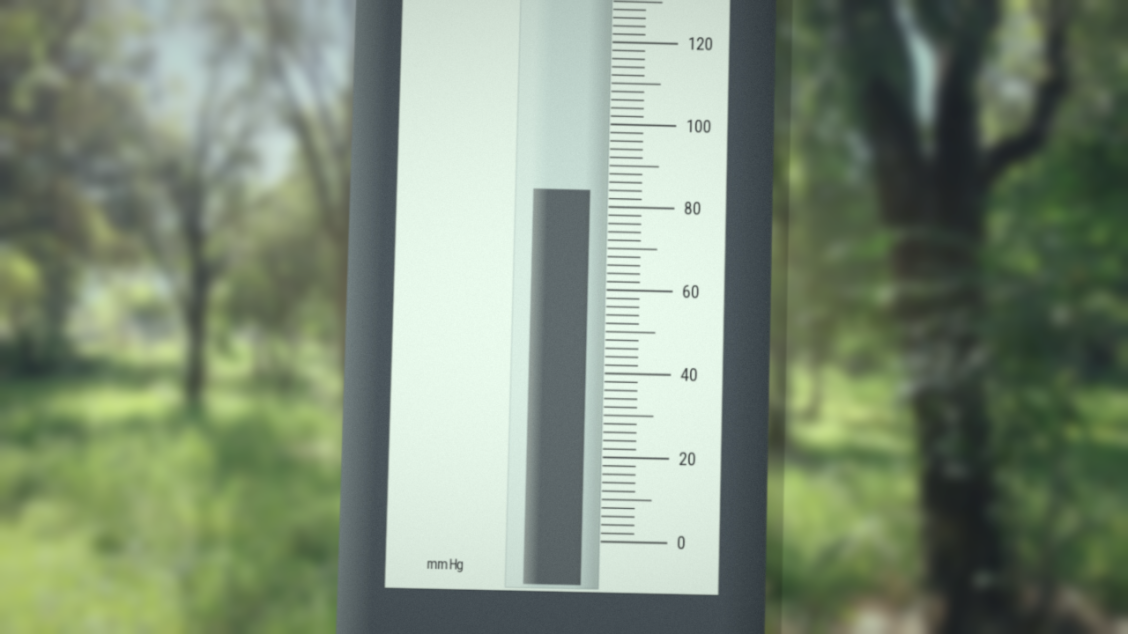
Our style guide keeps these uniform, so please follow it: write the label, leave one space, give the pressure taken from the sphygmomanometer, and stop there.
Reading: 84 mmHg
